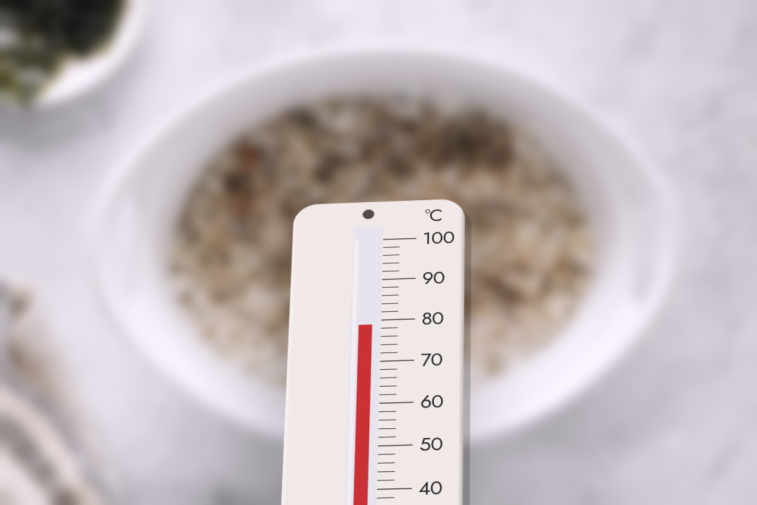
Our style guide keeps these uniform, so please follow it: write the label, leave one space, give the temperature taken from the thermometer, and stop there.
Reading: 79 °C
